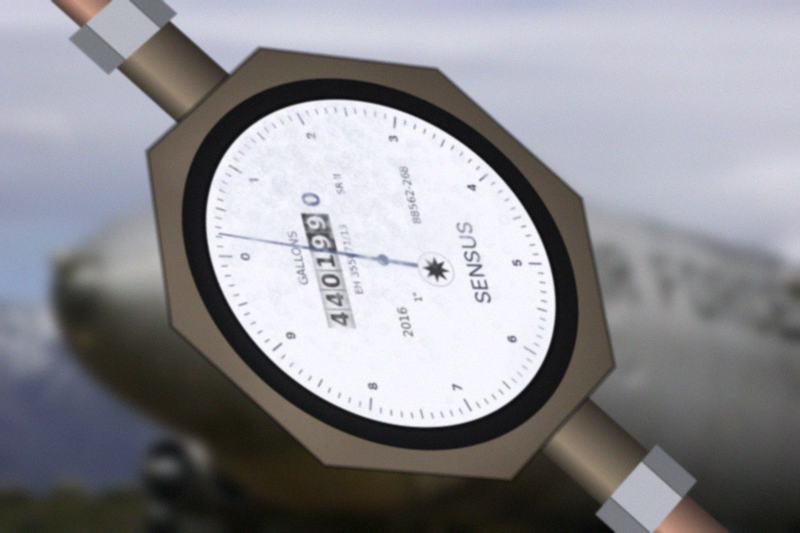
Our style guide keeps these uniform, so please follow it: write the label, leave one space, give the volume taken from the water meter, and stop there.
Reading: 4401990.2 gal
